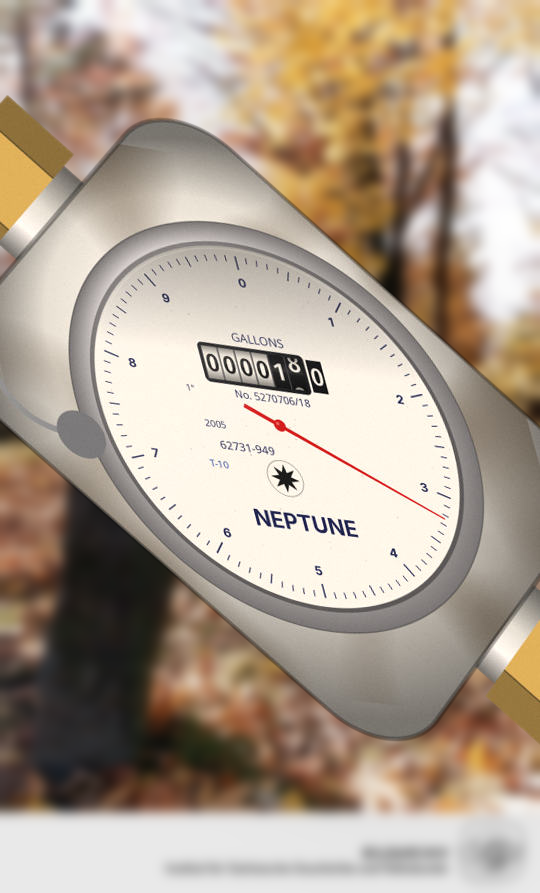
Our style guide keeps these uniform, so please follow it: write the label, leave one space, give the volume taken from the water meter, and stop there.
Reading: 183.2 gal
